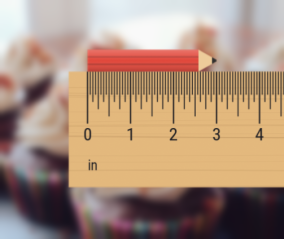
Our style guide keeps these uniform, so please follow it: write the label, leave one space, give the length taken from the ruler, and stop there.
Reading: 3 in
